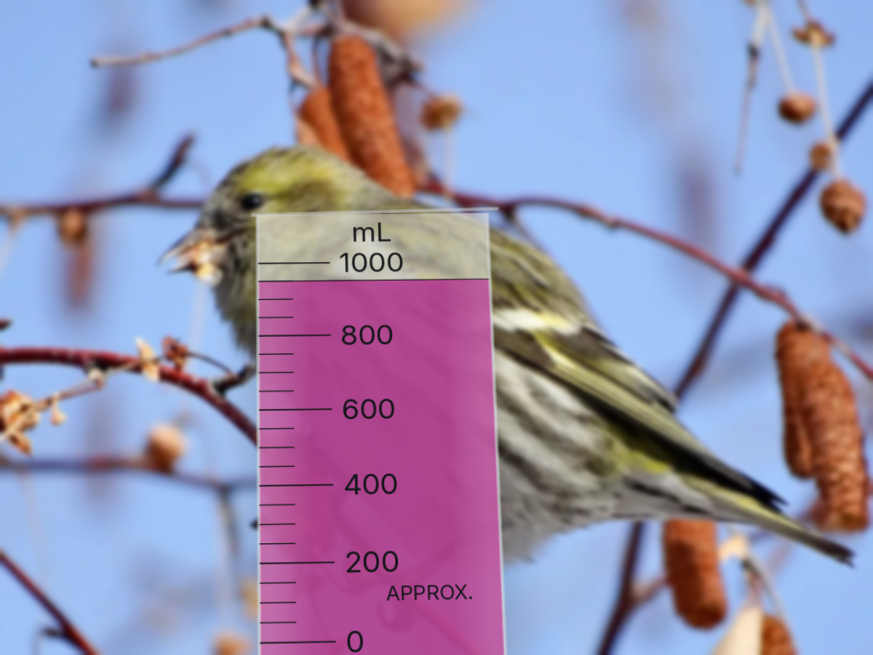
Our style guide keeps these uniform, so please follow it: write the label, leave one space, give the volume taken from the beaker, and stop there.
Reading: 950 mL
